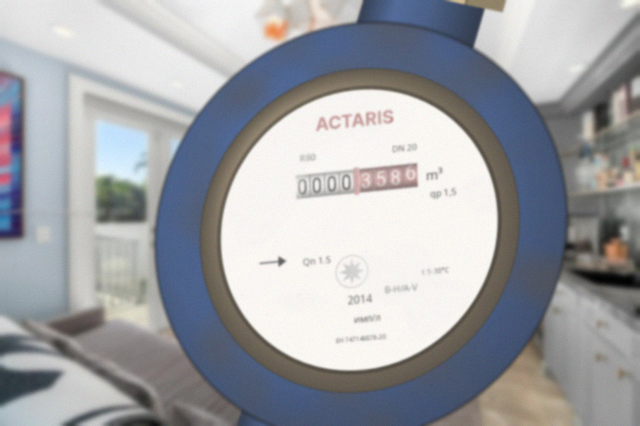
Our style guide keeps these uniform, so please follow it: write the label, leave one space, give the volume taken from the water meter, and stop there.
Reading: 0.3586 m³
